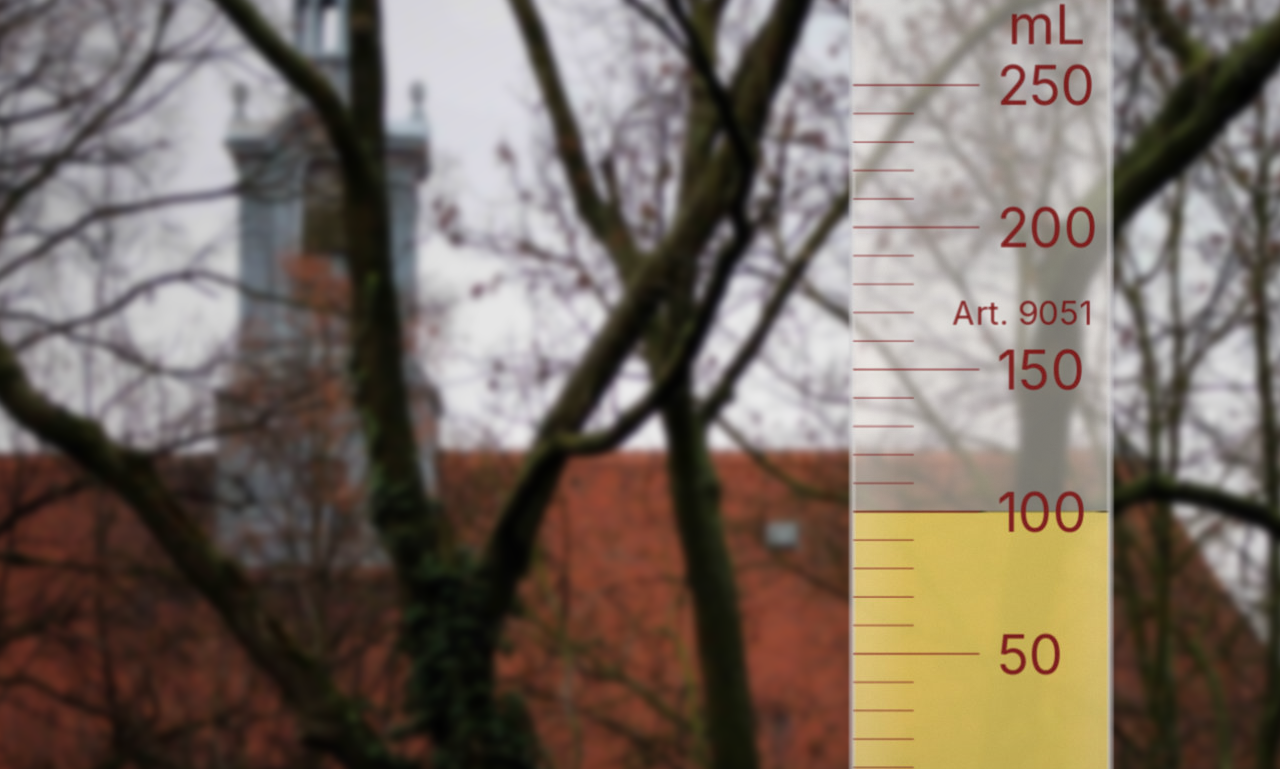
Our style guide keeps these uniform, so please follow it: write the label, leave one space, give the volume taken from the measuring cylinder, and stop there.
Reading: 100 mL
